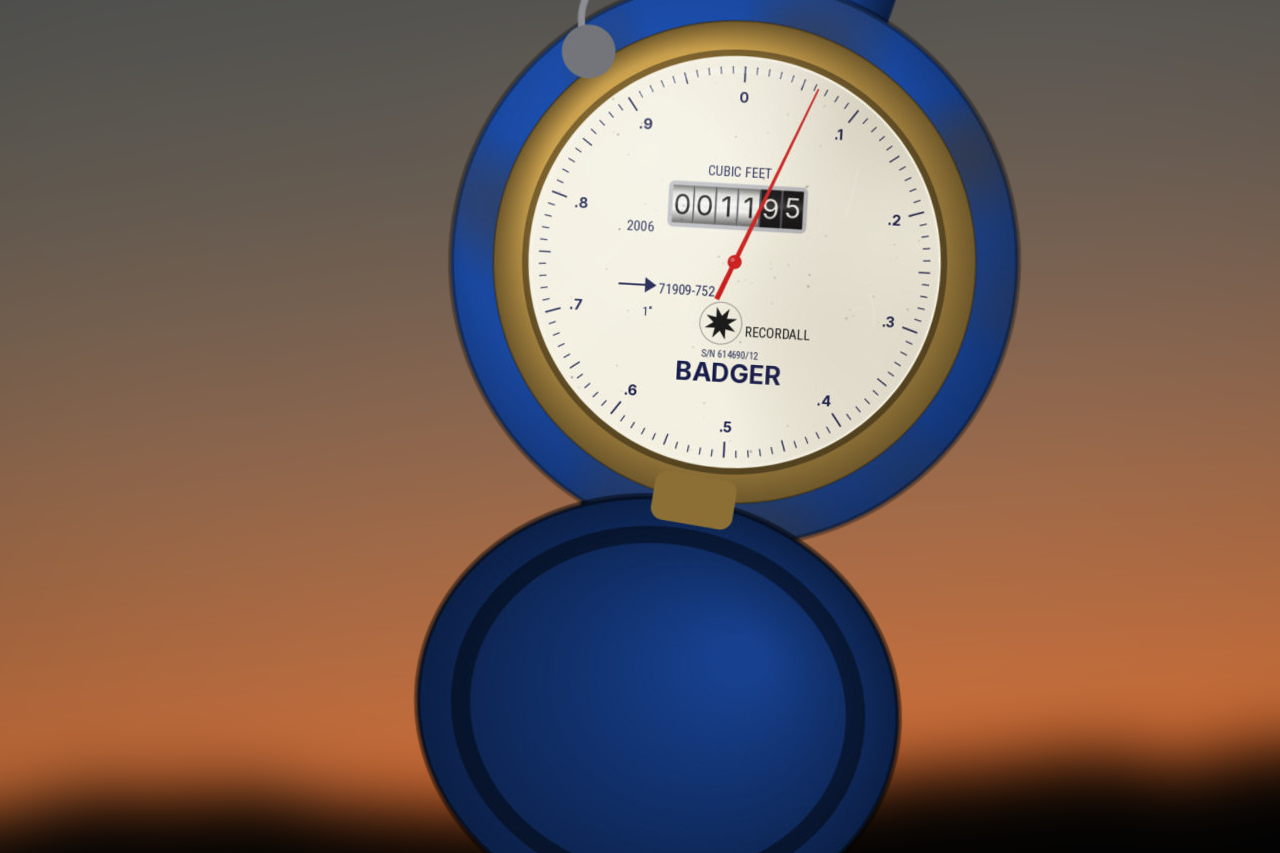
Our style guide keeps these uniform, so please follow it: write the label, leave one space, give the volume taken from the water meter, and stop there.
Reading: 1195.06 ft³
